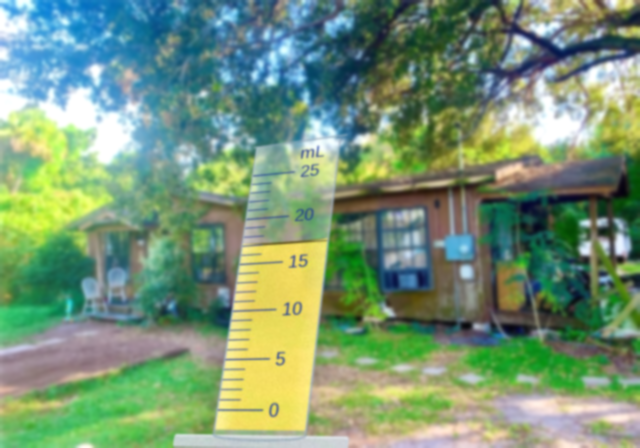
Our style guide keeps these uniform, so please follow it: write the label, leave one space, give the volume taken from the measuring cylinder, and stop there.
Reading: 17 mL
